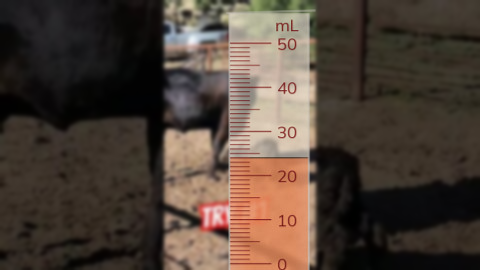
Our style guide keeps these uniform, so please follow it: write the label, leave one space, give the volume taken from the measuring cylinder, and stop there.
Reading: 24 mL
